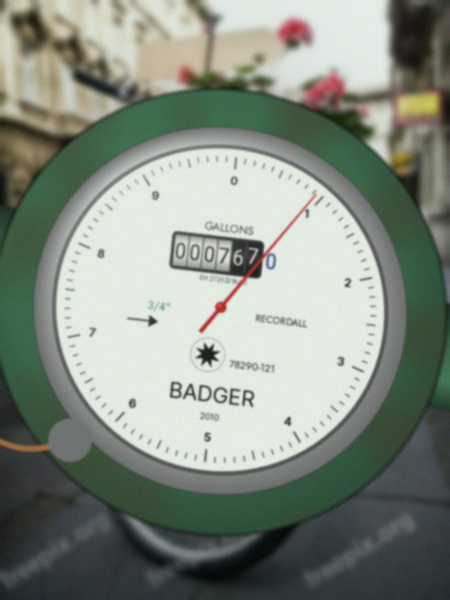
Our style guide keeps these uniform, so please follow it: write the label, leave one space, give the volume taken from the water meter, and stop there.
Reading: 7670.9 gal
